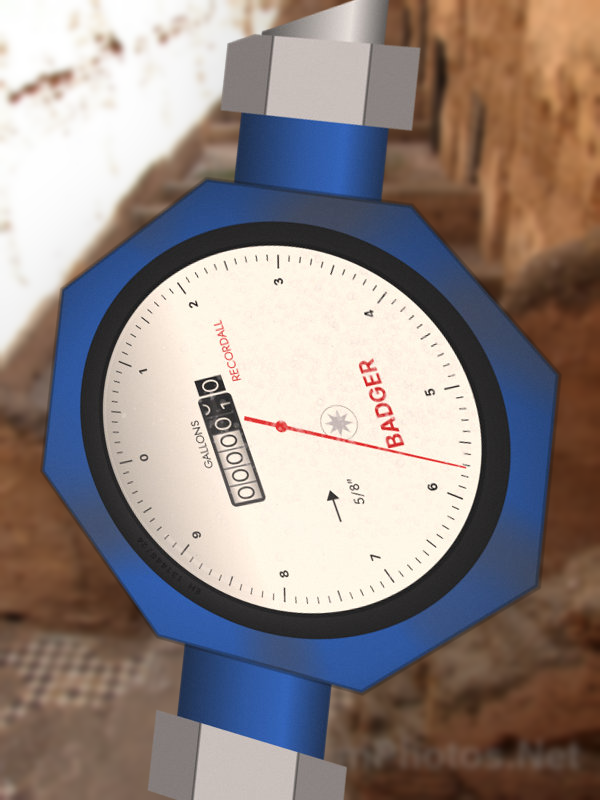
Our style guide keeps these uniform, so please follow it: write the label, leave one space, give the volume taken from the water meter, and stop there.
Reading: 5.7 gal
